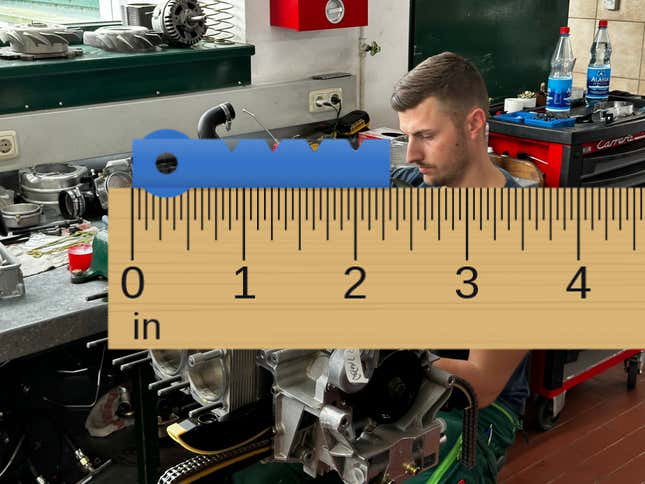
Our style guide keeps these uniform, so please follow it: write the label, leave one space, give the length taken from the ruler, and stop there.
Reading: 2.3125 in
